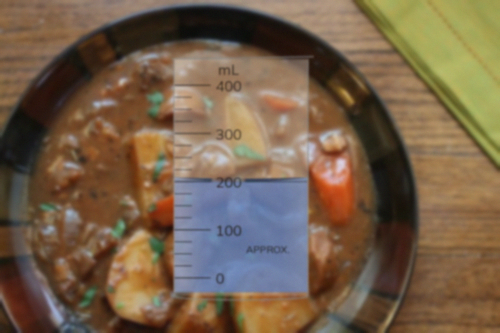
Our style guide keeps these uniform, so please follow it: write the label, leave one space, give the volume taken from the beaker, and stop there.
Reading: 200 mL
